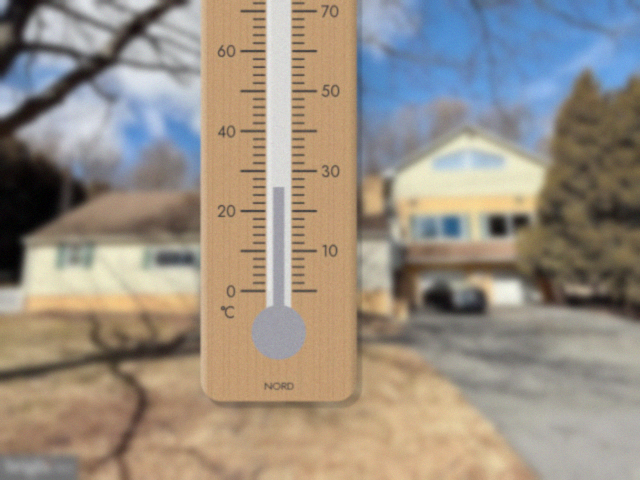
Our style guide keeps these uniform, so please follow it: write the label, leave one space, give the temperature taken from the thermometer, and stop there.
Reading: 26 °C
